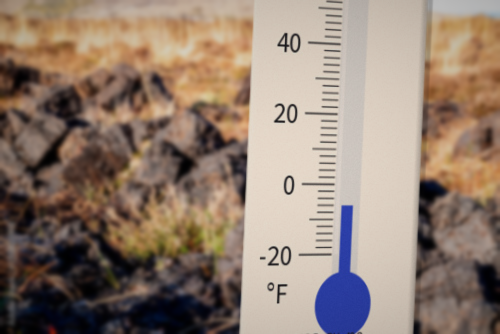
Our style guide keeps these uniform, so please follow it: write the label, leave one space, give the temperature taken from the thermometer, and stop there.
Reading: -6 °F
